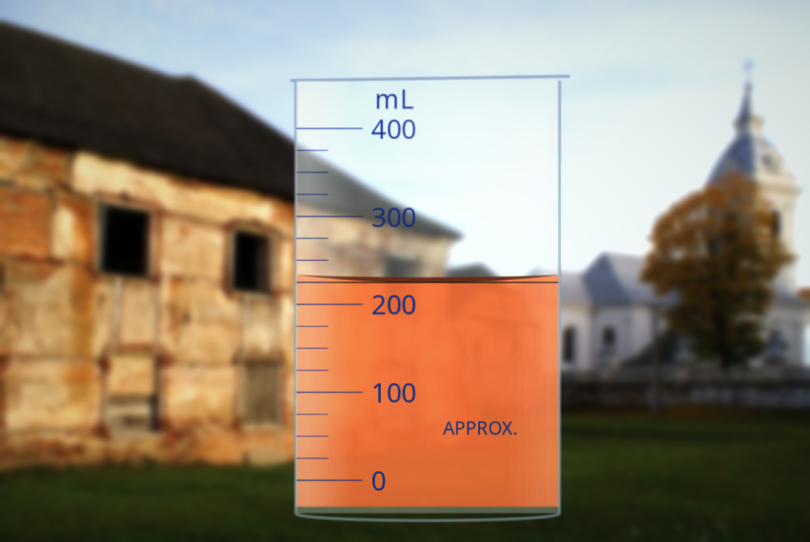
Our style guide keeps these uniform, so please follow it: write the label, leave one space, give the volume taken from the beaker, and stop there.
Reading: 225 mL
